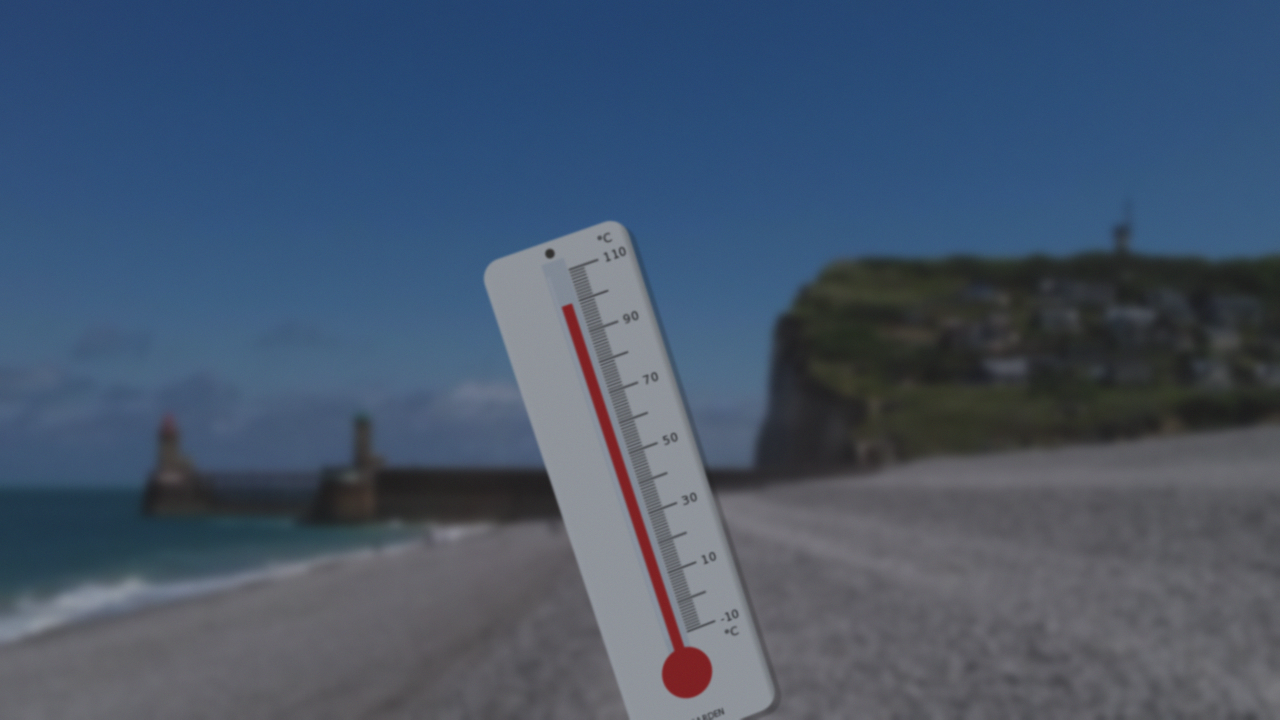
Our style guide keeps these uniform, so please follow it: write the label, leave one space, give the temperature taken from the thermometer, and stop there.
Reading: 100 °C
